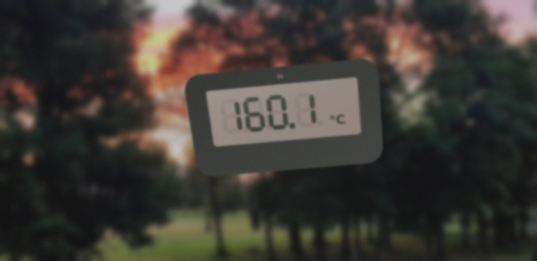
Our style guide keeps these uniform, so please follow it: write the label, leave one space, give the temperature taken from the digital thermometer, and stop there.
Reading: 160.1 °C
